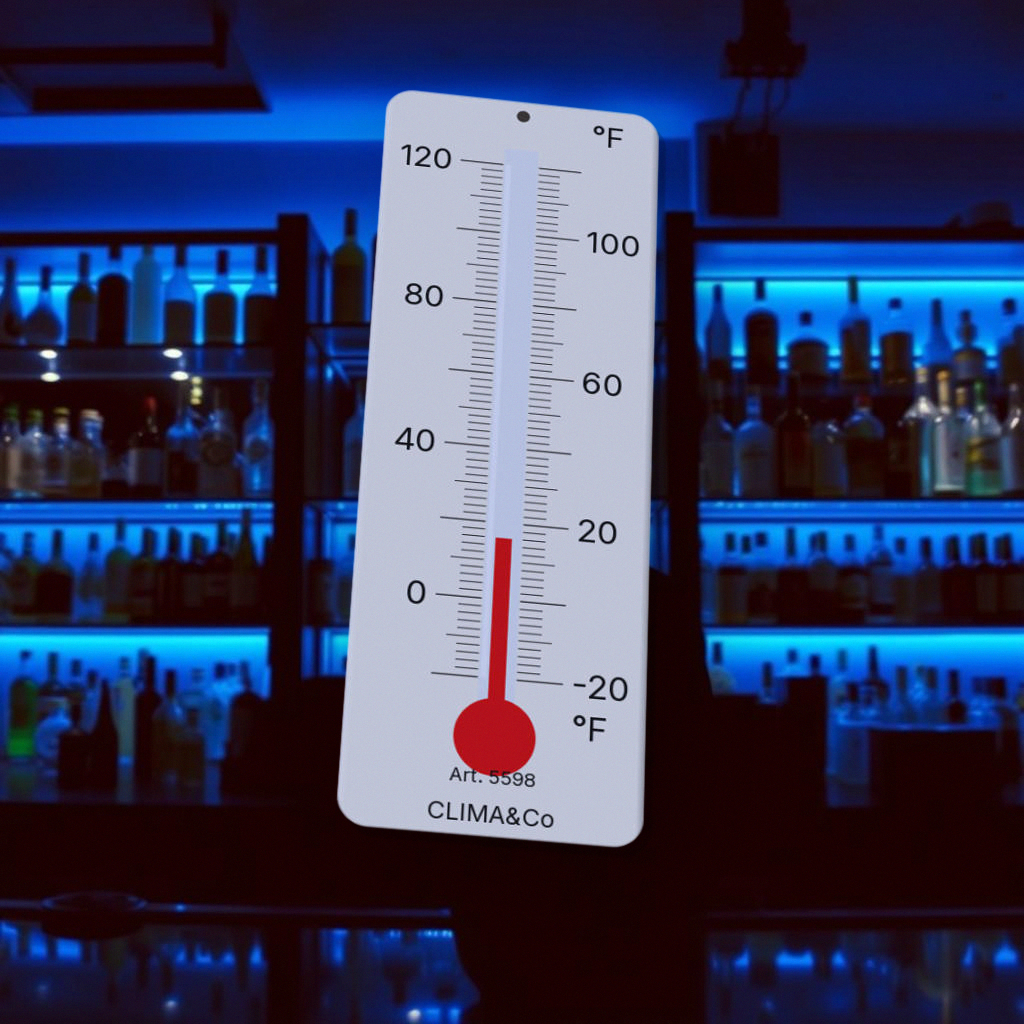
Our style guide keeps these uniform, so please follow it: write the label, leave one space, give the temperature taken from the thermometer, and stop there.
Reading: 16 °F
